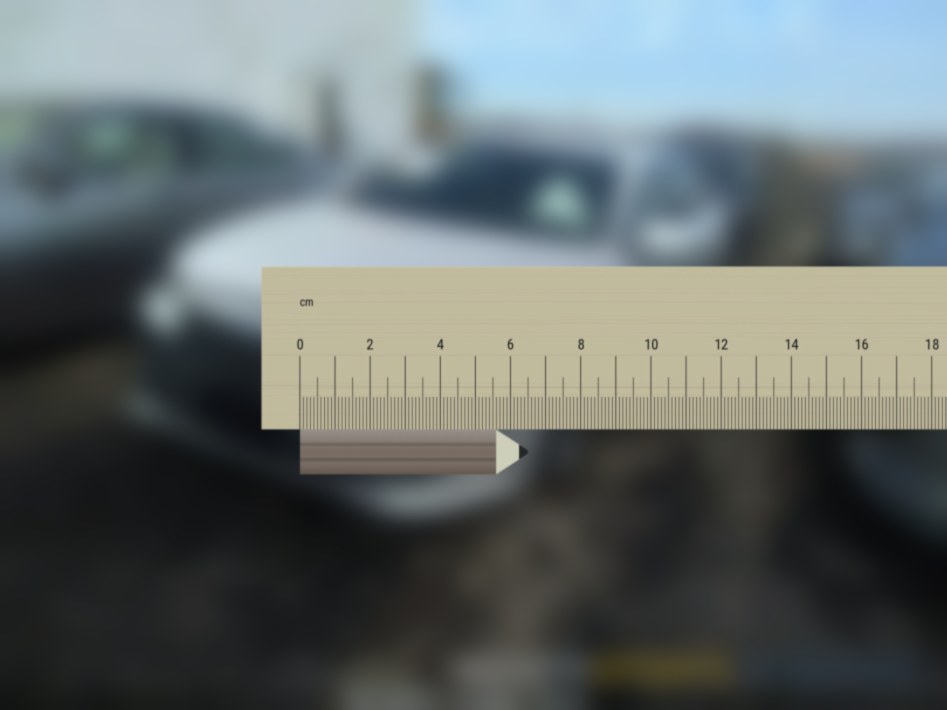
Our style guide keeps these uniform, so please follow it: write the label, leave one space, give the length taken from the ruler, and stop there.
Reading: 6.5 cm
